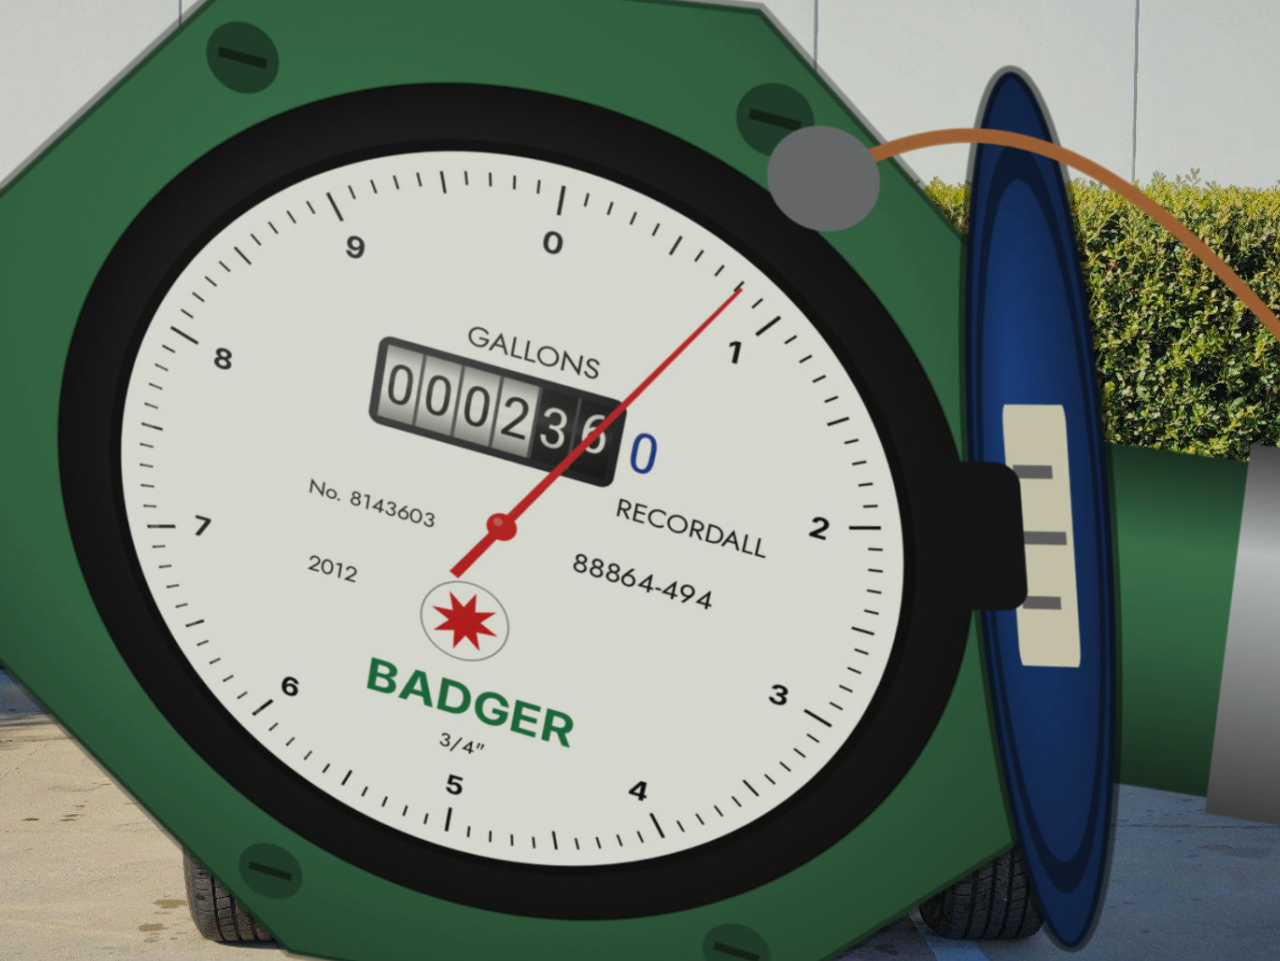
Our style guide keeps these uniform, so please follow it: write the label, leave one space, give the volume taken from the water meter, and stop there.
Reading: 2360.8 gal
